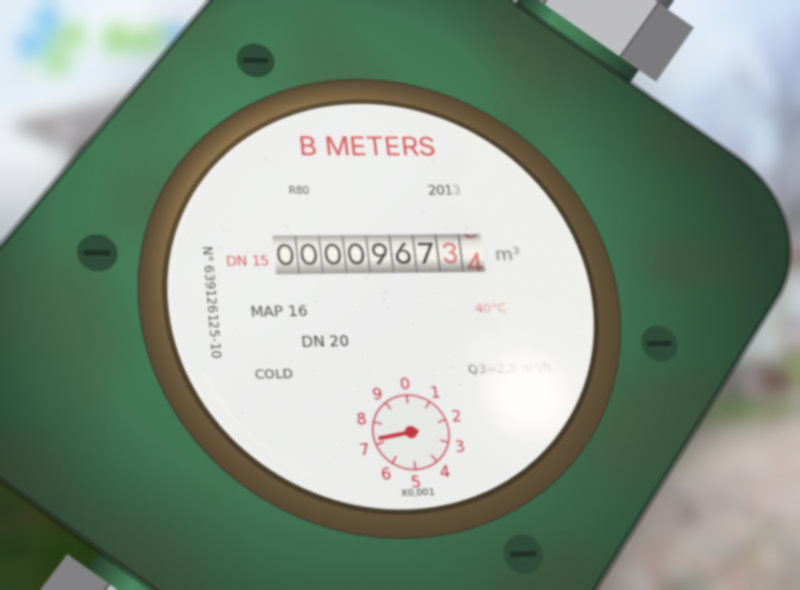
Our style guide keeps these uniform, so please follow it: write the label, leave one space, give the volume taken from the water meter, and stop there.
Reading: 967.337 m³
